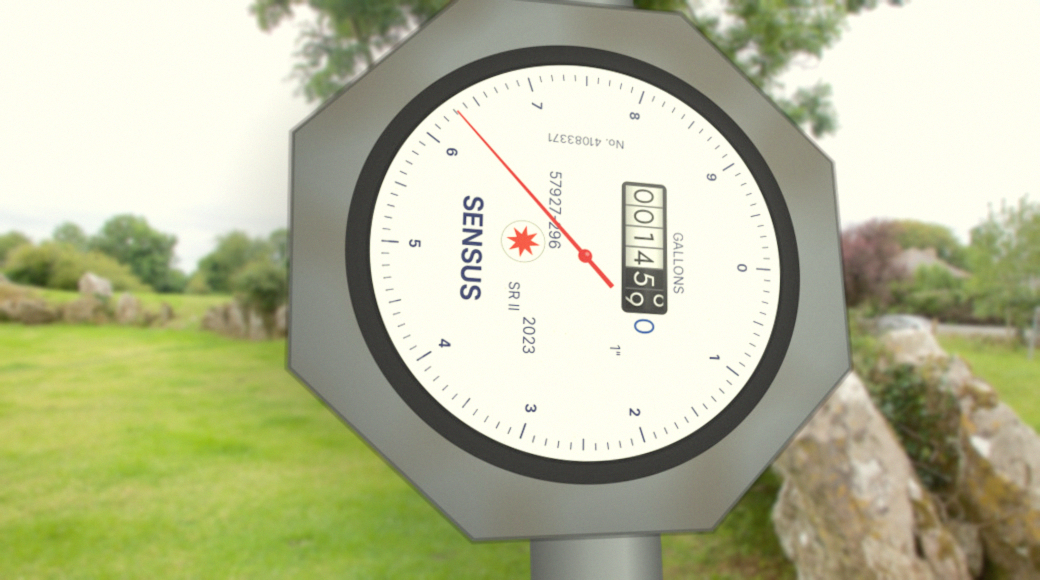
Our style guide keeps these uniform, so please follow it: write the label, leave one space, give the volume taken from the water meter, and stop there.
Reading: 14586.3 gal
